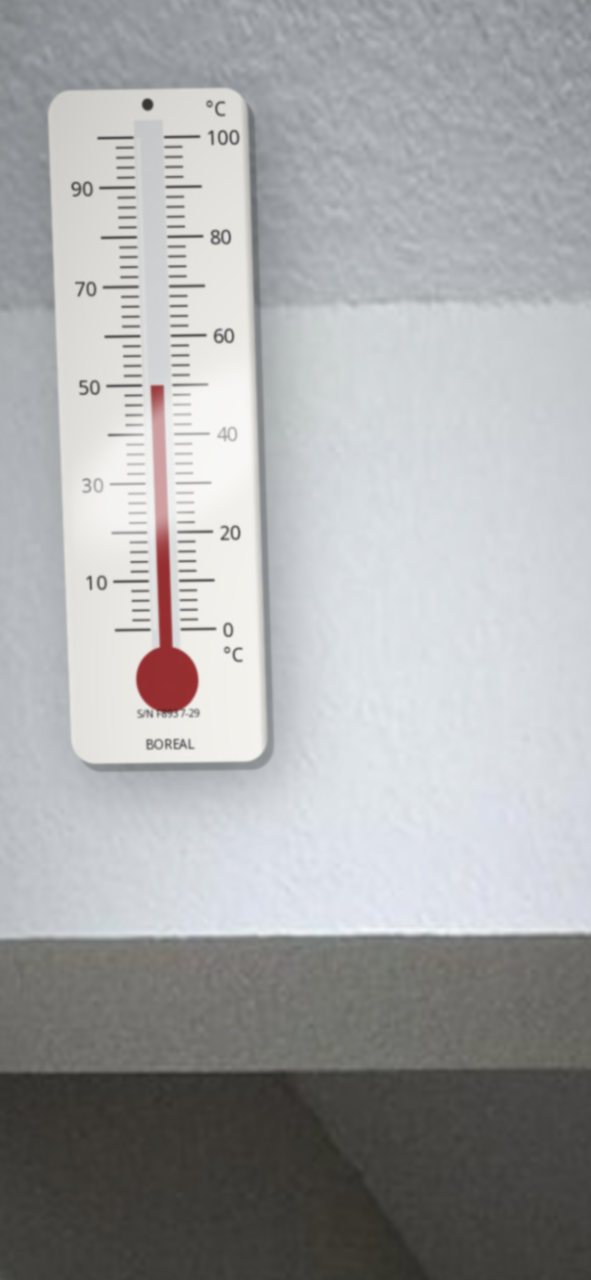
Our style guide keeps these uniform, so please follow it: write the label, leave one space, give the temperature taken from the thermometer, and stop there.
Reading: 50 °C
